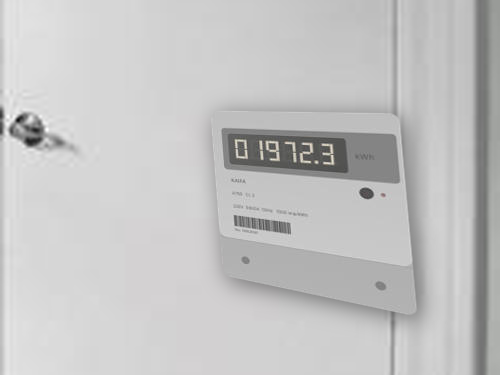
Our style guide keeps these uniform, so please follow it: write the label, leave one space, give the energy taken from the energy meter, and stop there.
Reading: 1972.3 kWh
